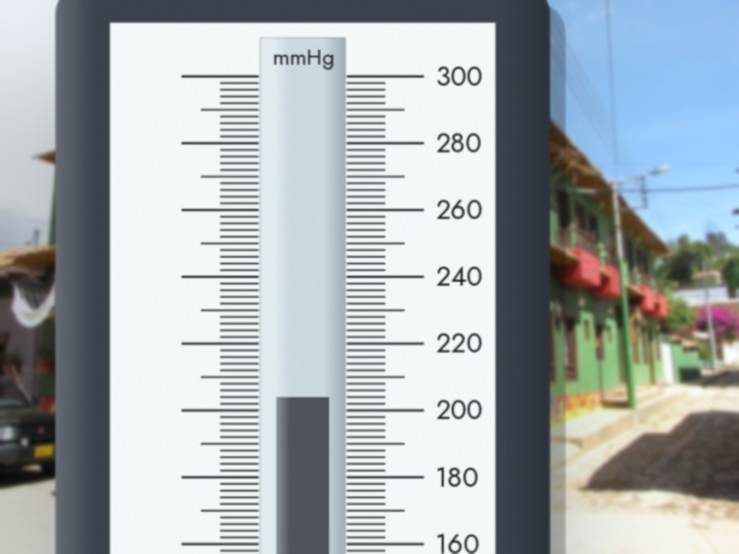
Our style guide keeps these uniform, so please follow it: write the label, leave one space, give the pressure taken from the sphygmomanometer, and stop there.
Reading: 204 mmHg
